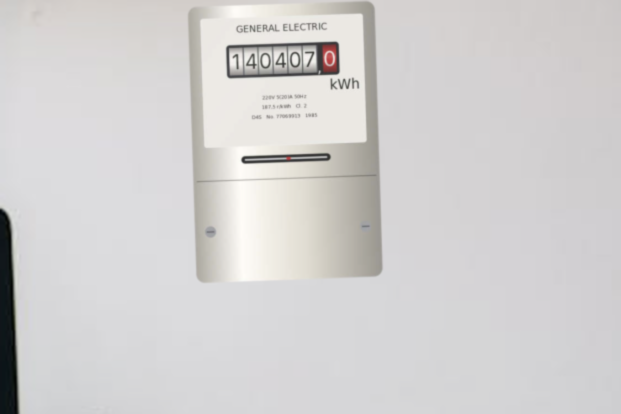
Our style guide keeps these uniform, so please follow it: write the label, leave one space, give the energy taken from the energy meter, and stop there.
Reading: 140407.0 kWh
